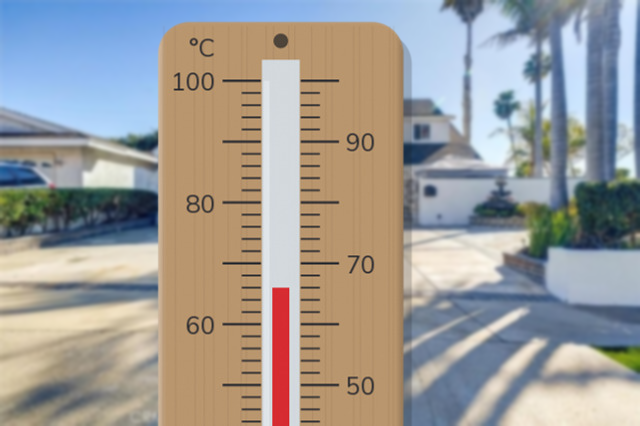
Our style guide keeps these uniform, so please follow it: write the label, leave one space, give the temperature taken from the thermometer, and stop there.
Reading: 66 °C
